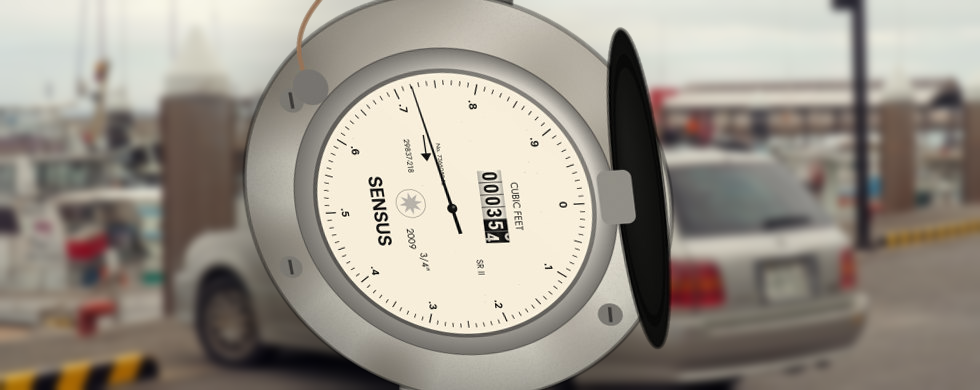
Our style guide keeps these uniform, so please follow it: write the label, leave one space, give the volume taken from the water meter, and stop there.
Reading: 353.72 ft³
